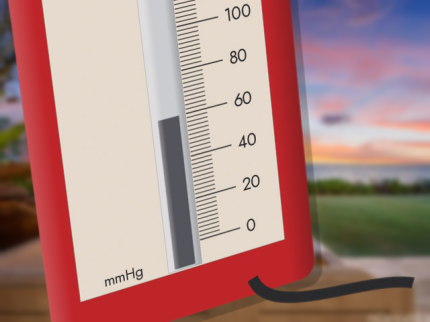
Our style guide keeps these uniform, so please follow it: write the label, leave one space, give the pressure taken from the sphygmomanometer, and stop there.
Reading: 60 mmHg
